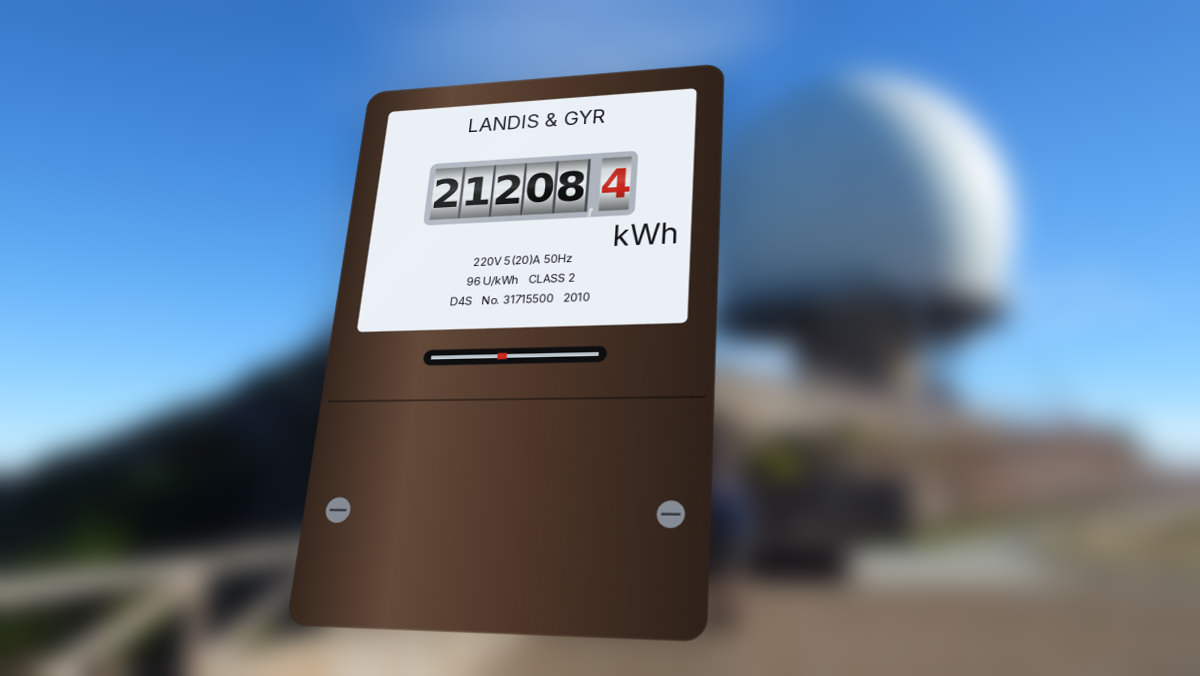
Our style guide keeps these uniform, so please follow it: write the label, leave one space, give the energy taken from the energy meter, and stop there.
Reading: 21208.4 kWh
